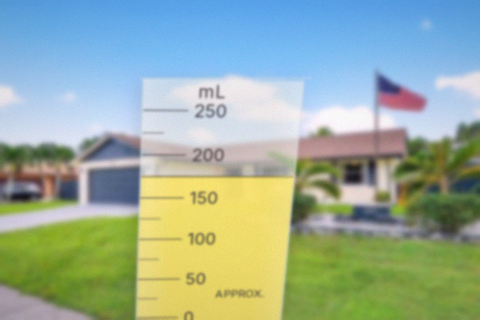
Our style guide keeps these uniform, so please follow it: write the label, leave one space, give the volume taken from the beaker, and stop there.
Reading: 175 mL
